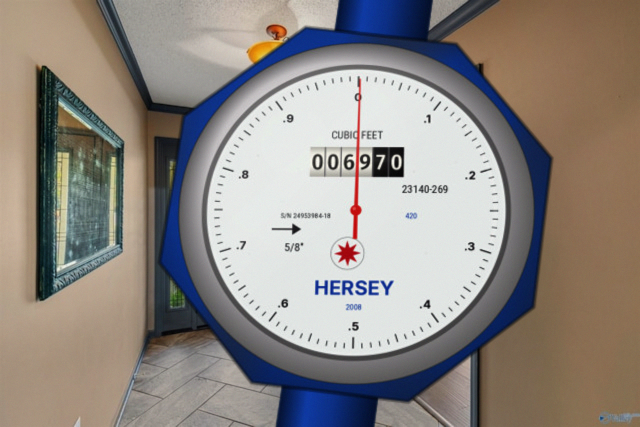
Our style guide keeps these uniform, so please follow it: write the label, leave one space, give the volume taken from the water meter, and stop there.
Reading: 6970.00 ft³
